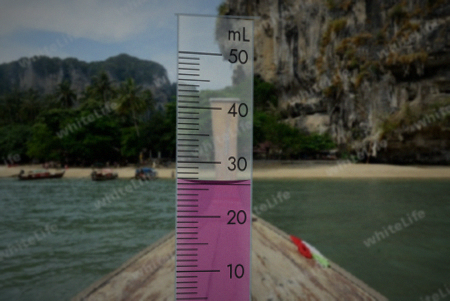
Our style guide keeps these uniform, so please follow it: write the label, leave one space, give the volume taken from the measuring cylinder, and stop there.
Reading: 26 mL
